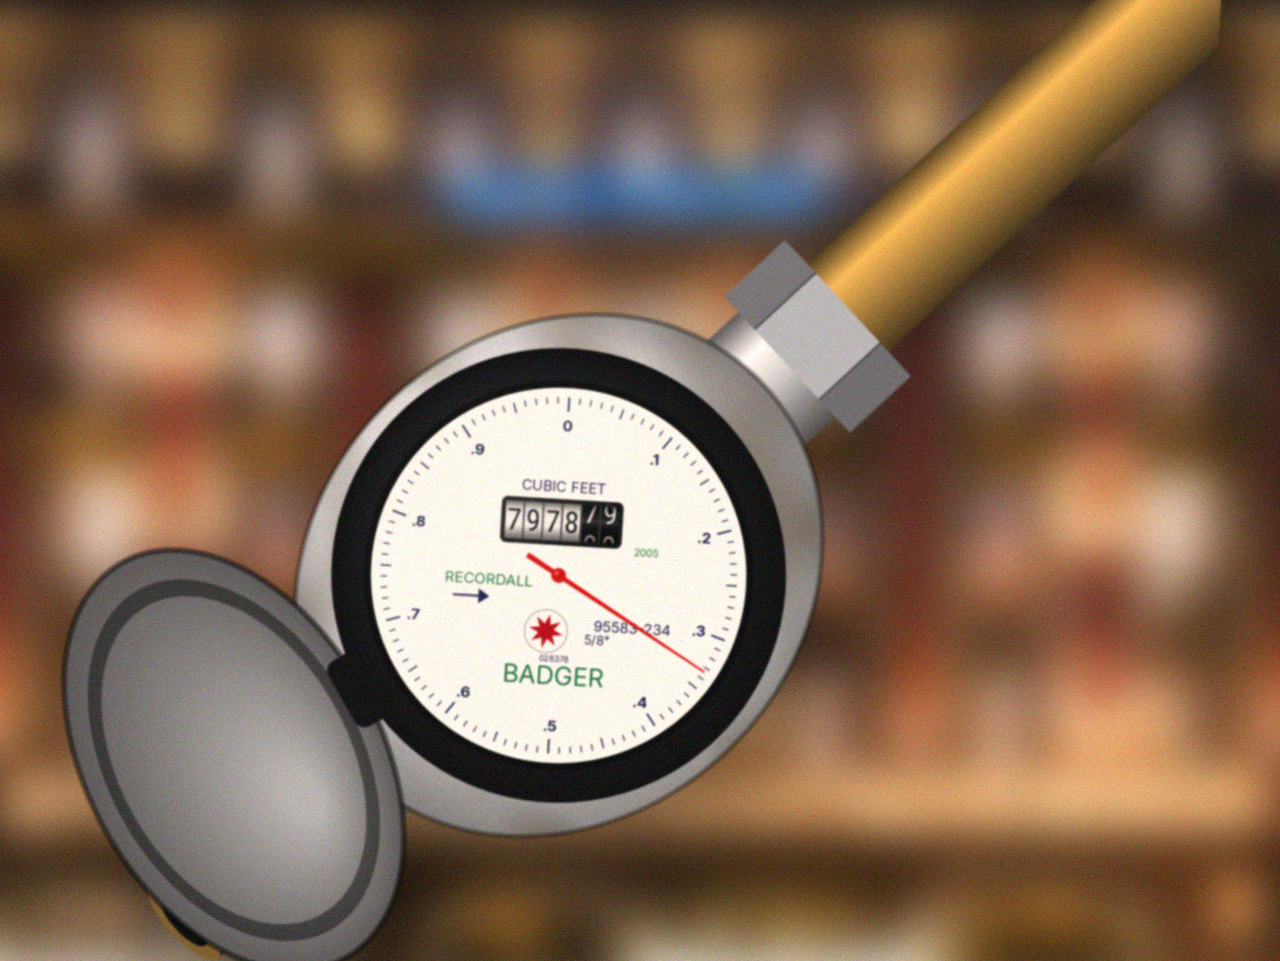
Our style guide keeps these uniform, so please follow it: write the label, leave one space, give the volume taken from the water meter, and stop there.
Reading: 797879.33 ft³
